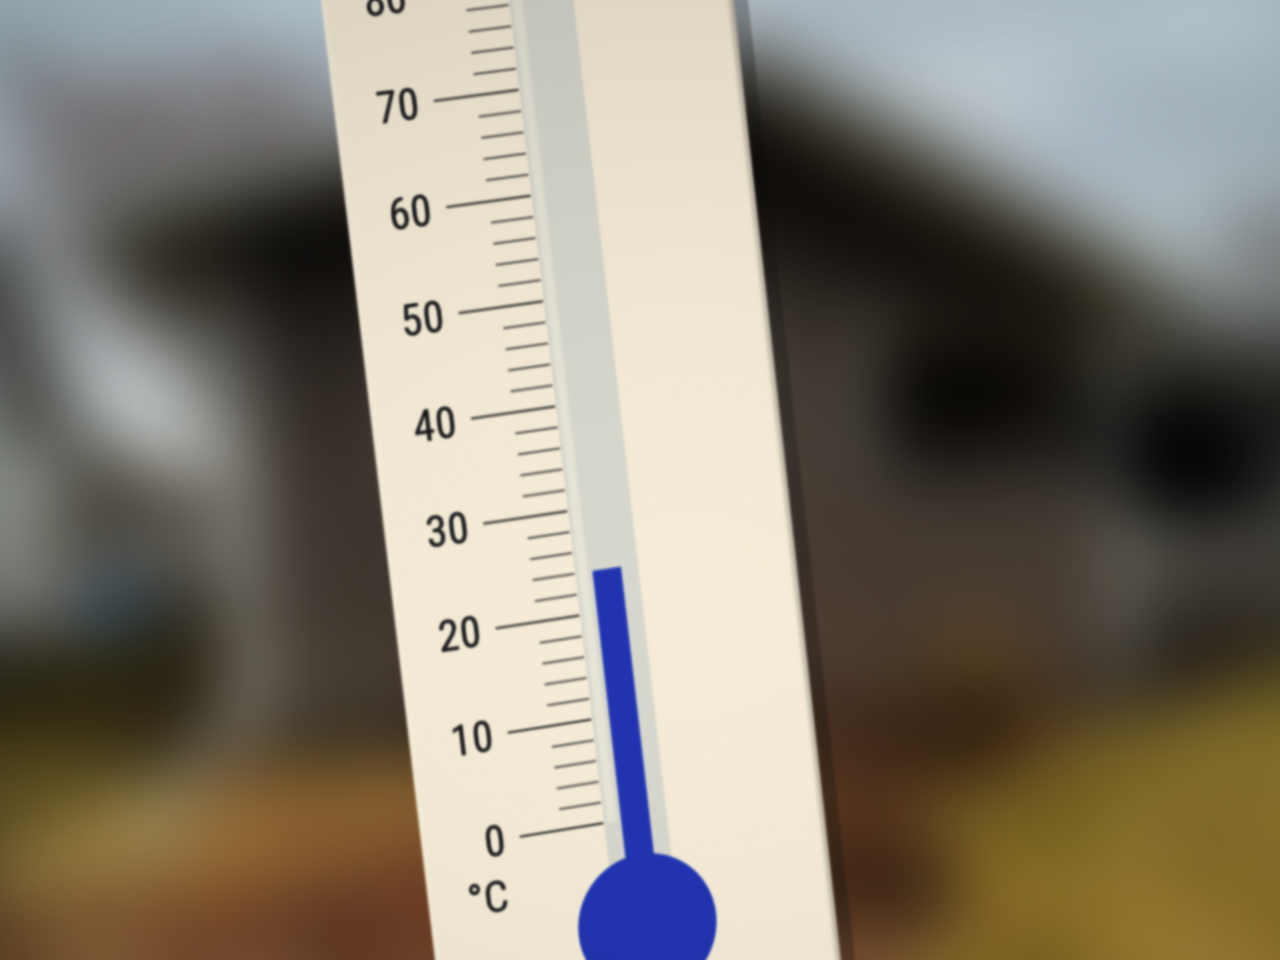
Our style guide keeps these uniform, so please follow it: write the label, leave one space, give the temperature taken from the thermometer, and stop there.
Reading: 24 °C
